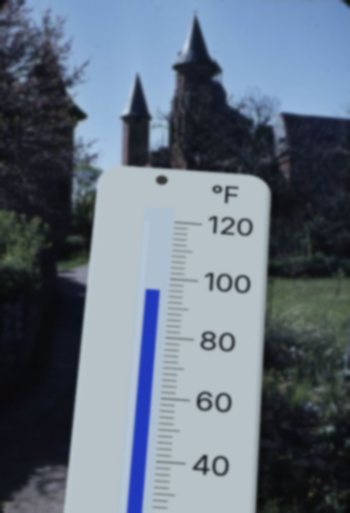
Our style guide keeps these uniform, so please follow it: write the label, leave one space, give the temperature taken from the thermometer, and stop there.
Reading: 96 °F
